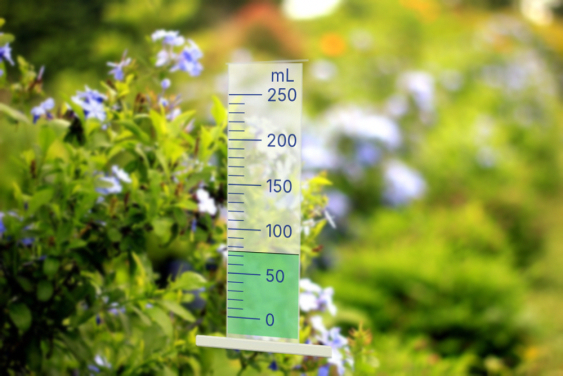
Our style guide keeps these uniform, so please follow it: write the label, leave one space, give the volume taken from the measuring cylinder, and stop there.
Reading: 75 mL
